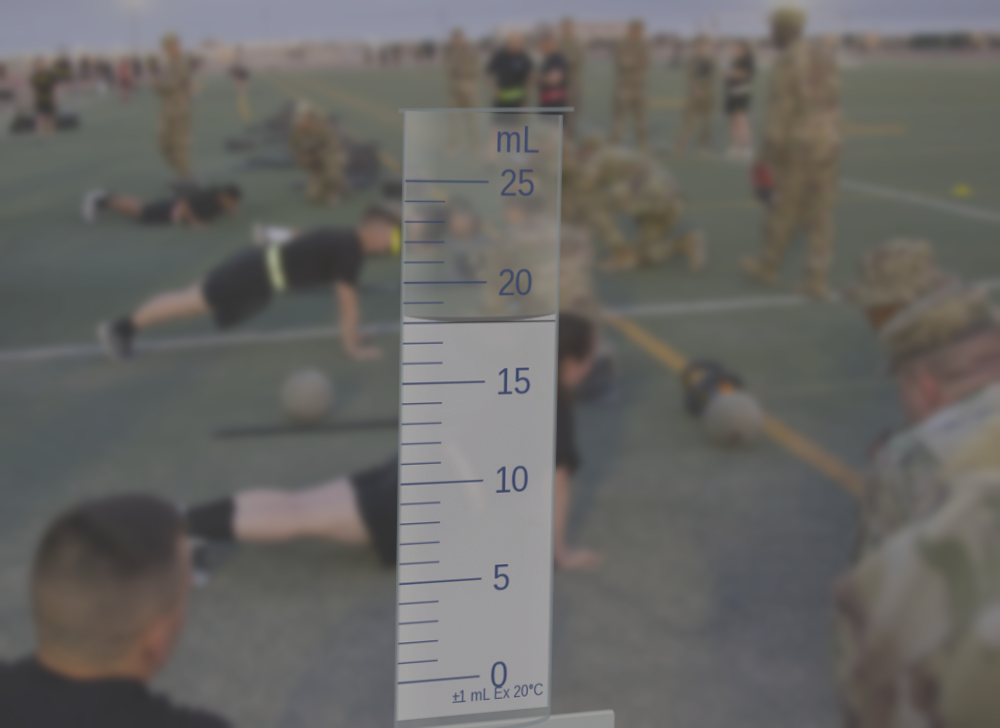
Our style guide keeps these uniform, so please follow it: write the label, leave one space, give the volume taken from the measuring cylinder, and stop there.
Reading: 18 mL
